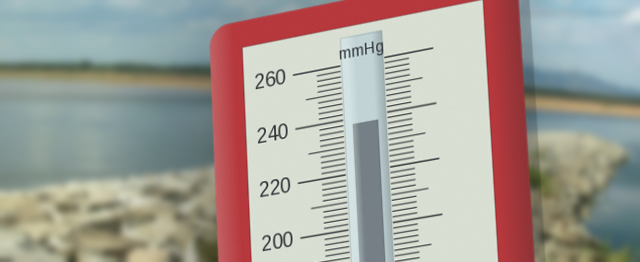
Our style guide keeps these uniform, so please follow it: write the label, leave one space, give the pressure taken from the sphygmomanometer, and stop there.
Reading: 238 mmHg
